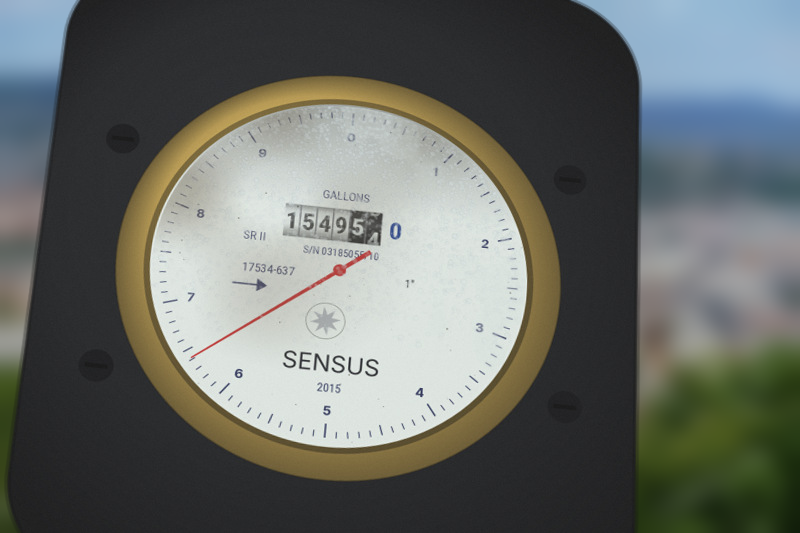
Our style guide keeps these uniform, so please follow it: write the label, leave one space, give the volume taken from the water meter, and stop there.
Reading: 1549536.4 gal
